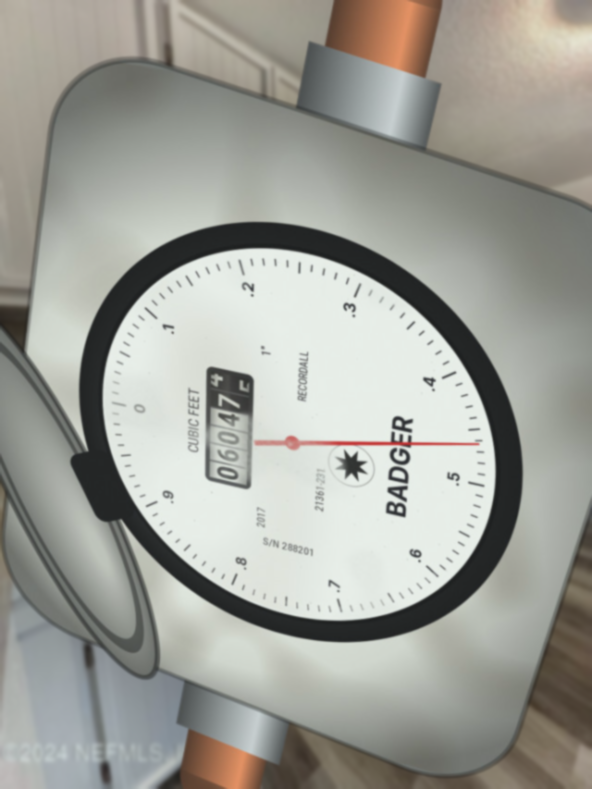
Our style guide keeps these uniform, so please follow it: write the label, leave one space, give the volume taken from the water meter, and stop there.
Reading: 60474.46 ft³
